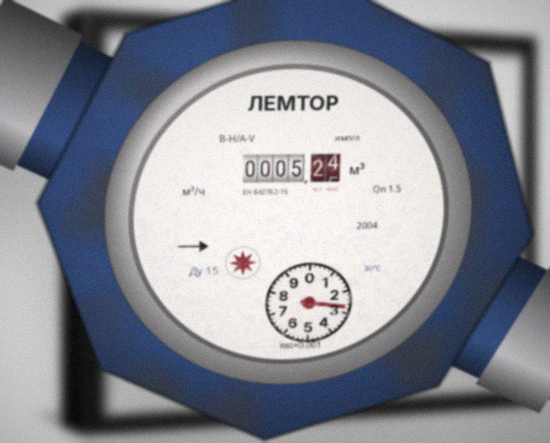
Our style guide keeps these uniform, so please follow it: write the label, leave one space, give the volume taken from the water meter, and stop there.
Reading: 5.242 m³
